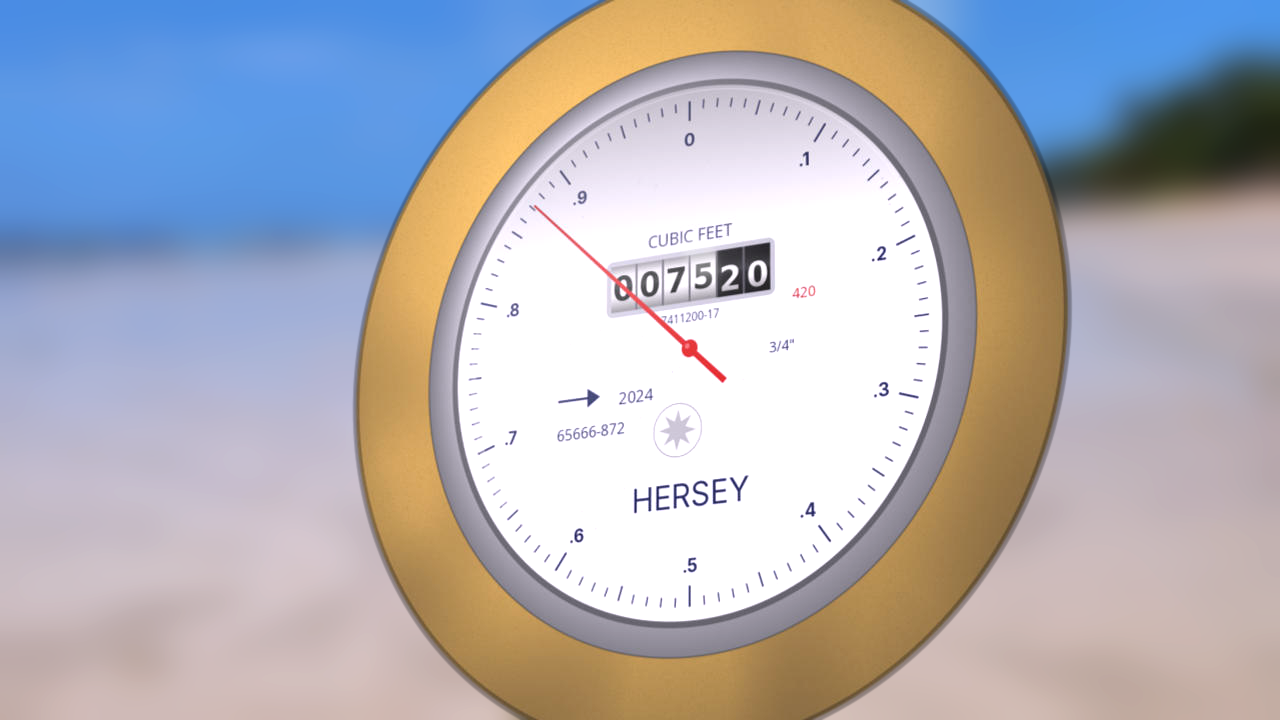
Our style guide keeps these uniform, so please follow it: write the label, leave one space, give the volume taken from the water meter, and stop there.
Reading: 7519.87 ft³
